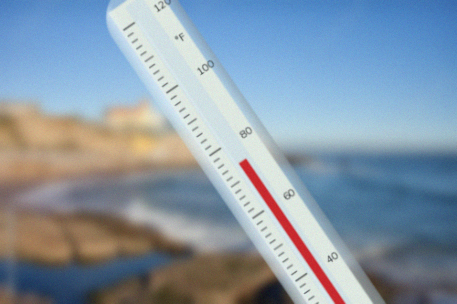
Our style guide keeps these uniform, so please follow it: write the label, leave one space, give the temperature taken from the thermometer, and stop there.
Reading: 74 °F
